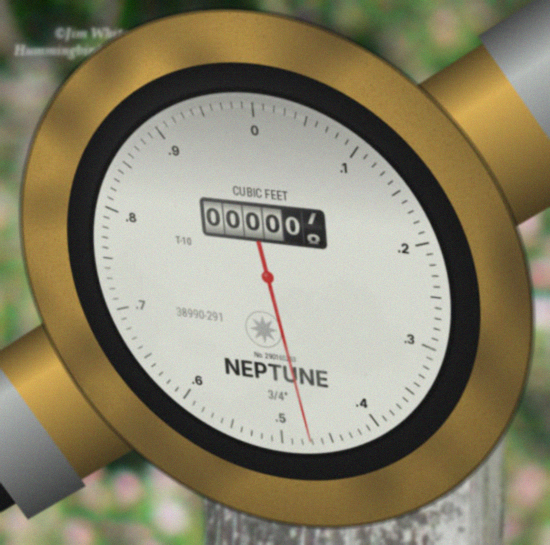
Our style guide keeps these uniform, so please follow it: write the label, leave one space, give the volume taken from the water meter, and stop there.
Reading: 7.47 ft³
